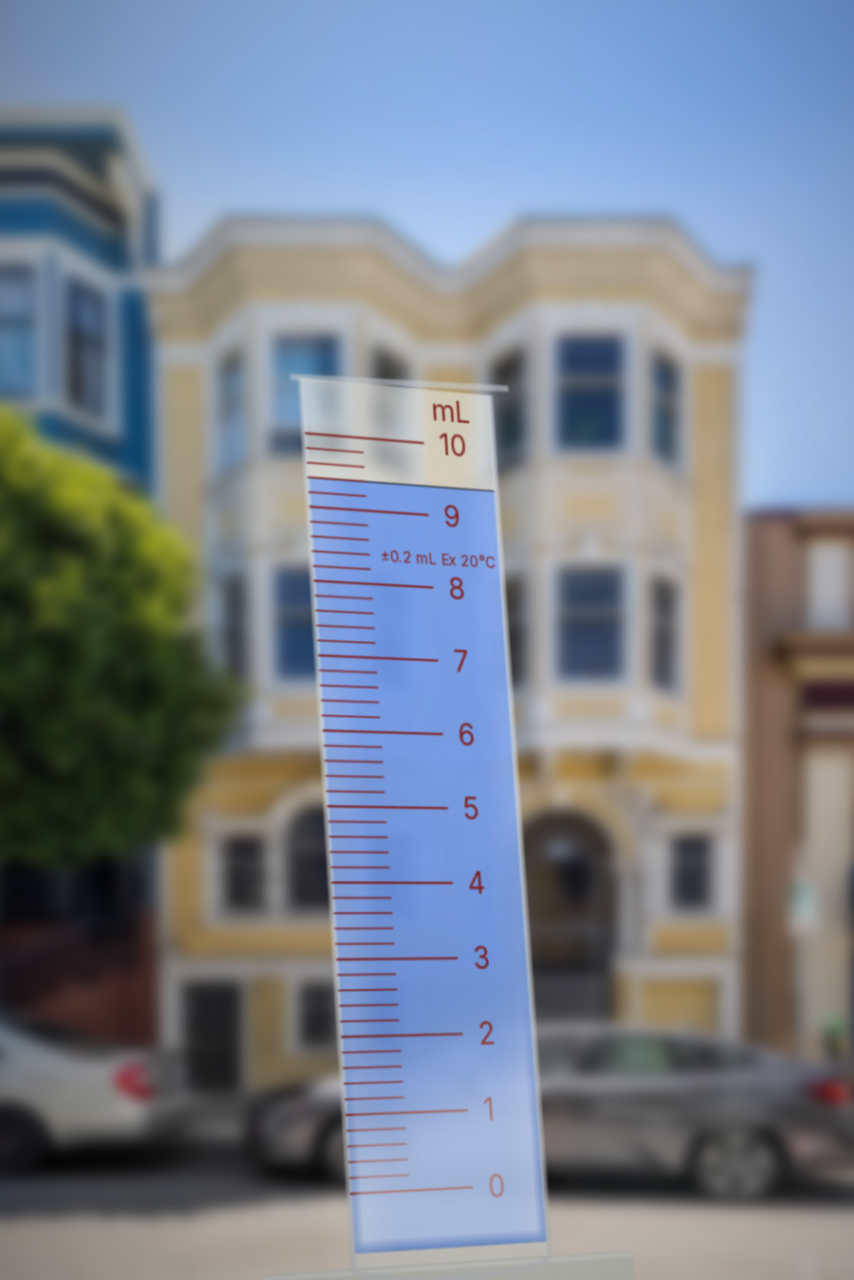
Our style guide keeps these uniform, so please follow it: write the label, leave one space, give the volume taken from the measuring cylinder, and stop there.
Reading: 9.4 mL
